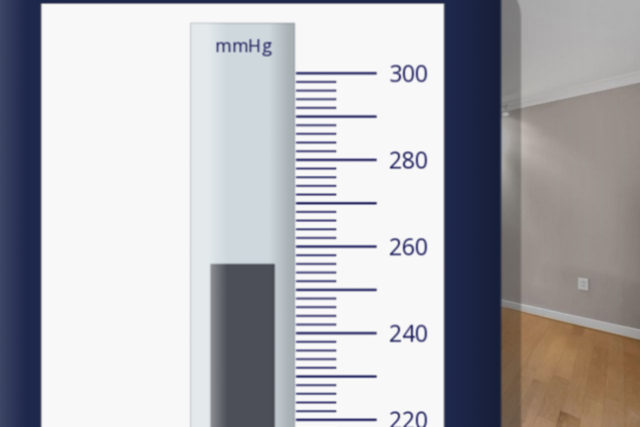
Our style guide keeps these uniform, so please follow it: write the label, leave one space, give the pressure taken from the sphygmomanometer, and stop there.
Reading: 256 mmHg
